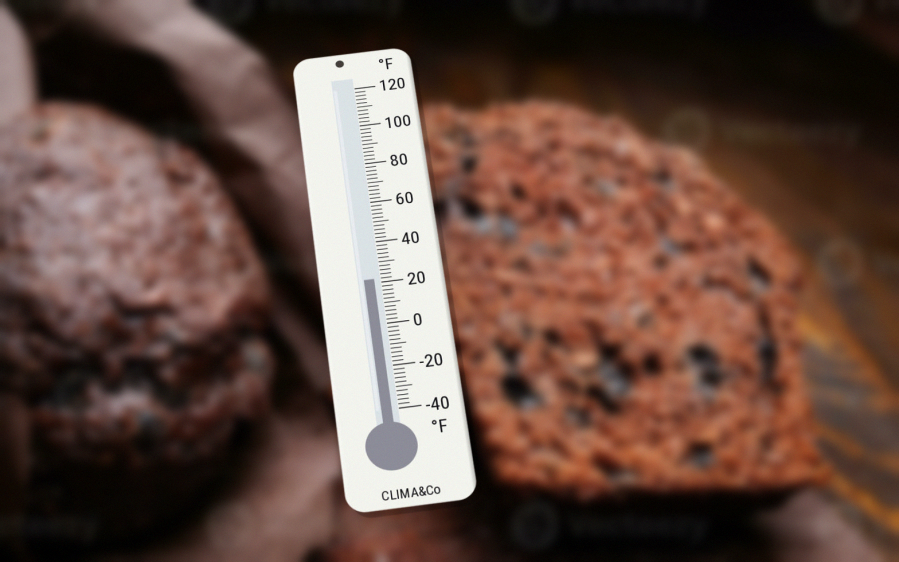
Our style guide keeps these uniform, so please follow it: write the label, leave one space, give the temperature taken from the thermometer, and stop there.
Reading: 22 °F
